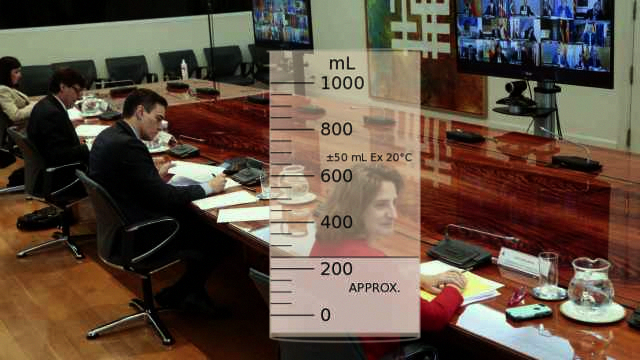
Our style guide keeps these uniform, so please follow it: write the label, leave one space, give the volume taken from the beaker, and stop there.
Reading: 250 mL
